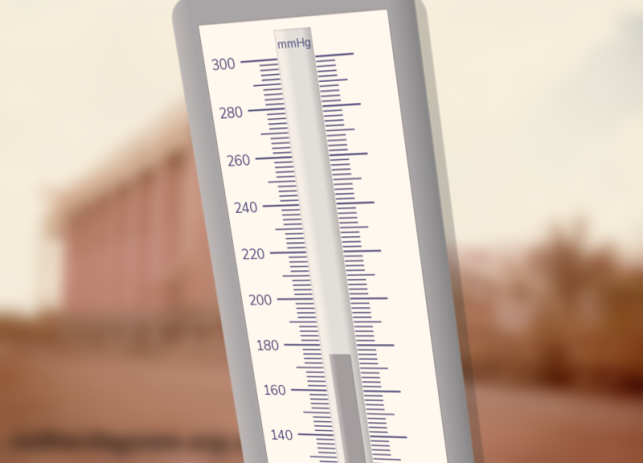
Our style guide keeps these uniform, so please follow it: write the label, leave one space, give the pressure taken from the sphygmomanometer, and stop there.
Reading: 176 mmHg
